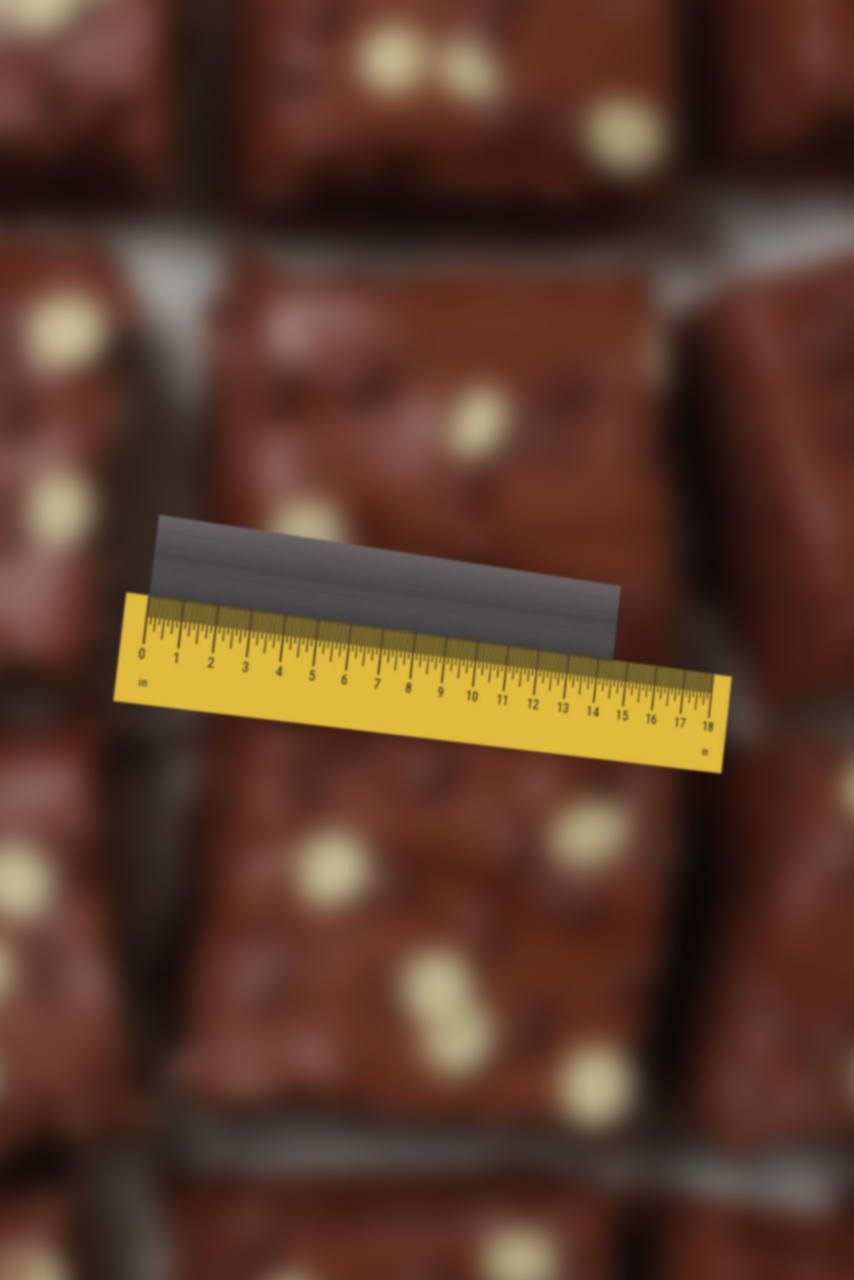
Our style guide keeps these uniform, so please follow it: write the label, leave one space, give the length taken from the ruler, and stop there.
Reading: 14.5 in
